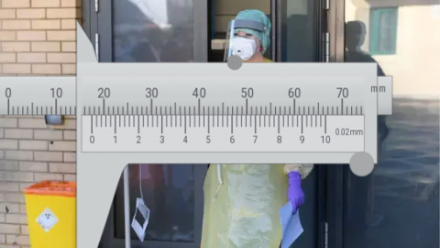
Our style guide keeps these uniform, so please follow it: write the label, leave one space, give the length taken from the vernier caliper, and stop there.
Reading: 17.5 mm
